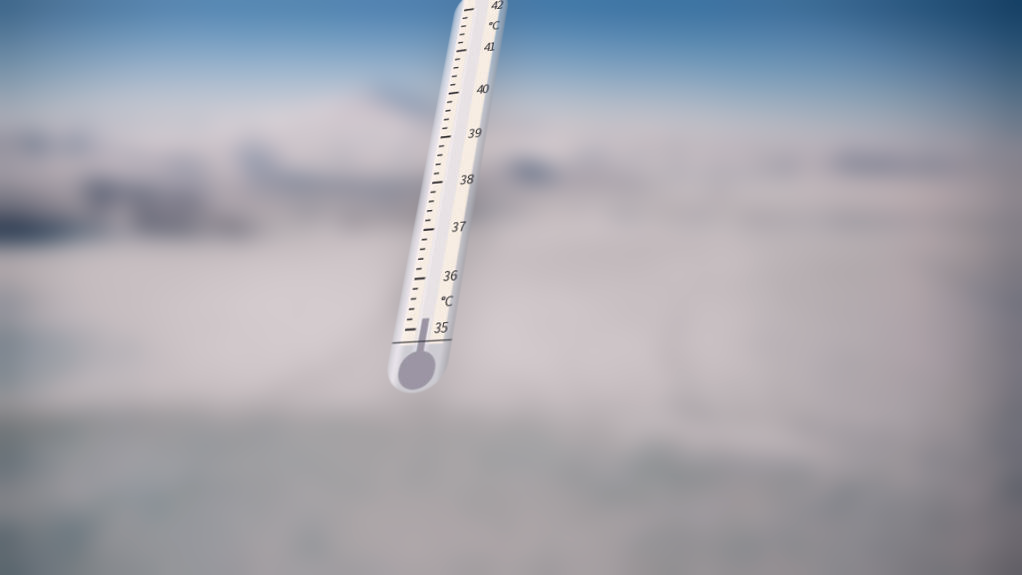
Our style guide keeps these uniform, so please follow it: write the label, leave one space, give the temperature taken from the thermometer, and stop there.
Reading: 35.2 °C
